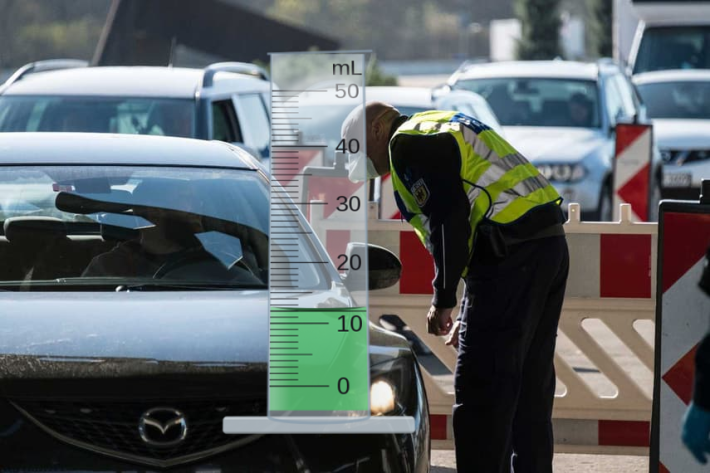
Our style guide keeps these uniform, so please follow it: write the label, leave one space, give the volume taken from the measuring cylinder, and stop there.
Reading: 12 mL
